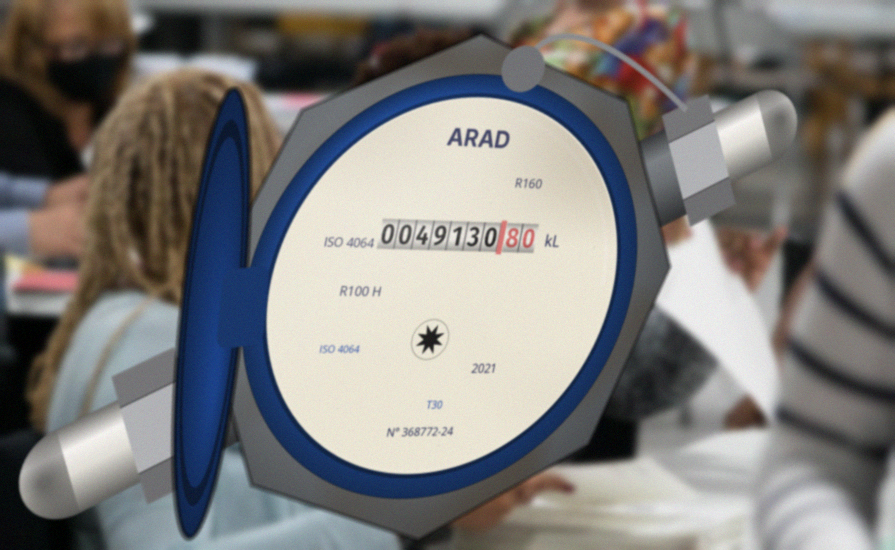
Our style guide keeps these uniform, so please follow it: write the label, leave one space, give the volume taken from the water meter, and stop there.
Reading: 49130.80 kL
